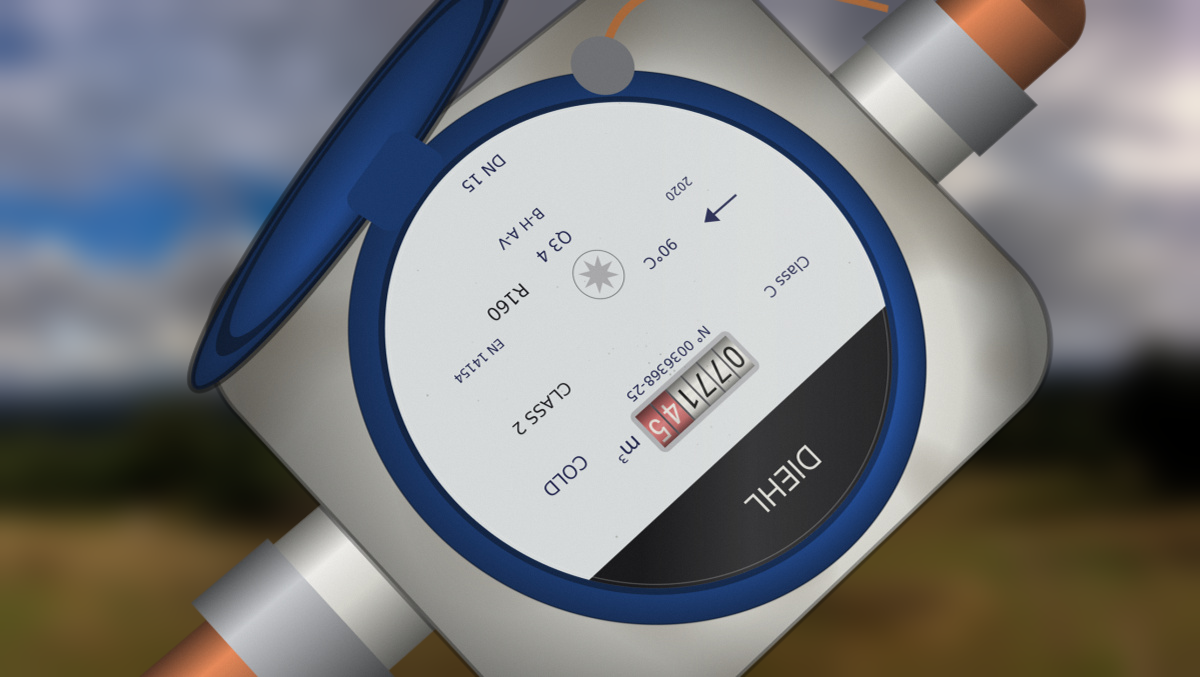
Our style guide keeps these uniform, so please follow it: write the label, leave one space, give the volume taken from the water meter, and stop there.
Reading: 771.45 m³
